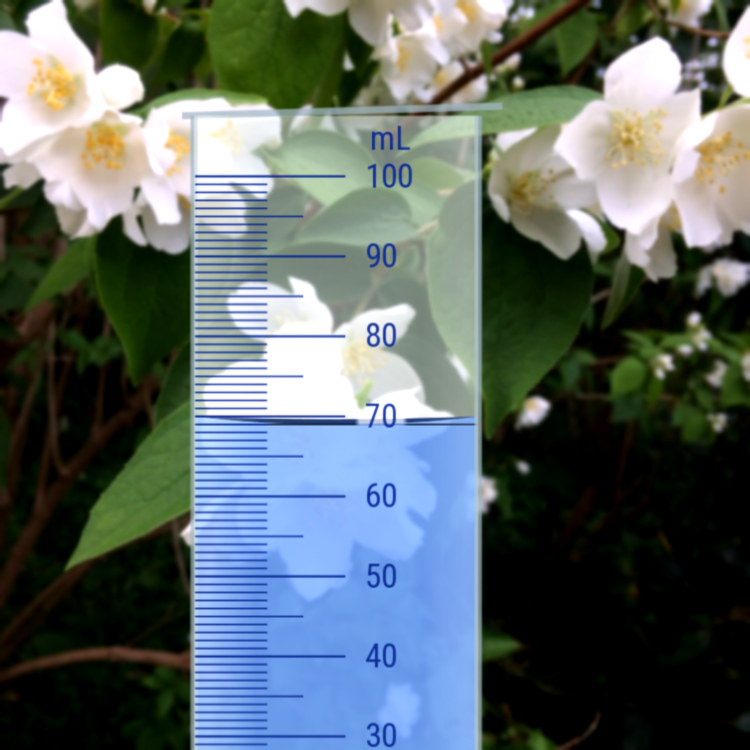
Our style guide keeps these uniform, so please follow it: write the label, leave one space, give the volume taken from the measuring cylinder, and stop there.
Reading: 69 mL
